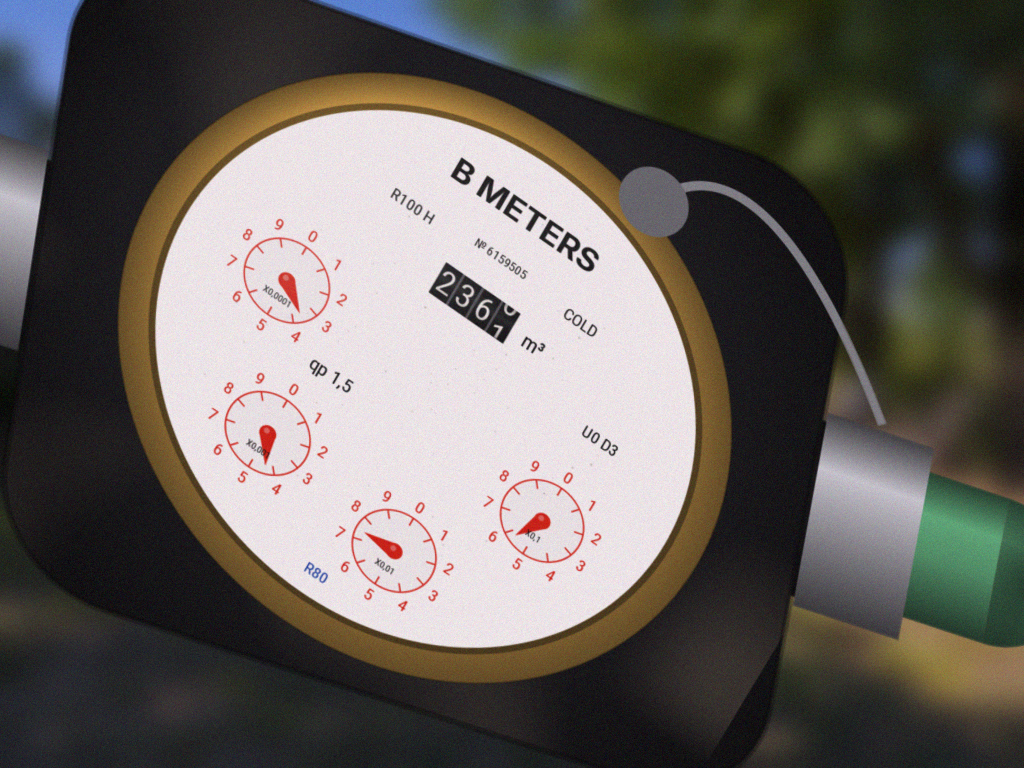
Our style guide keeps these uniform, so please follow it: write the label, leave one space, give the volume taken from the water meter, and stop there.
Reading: 2360.5743 m³
